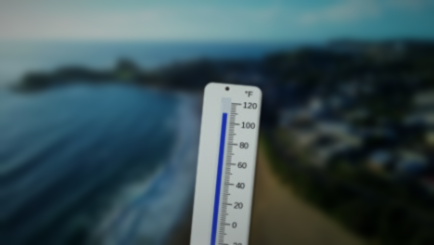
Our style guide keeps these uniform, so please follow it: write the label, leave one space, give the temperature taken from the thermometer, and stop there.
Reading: 110 °F
